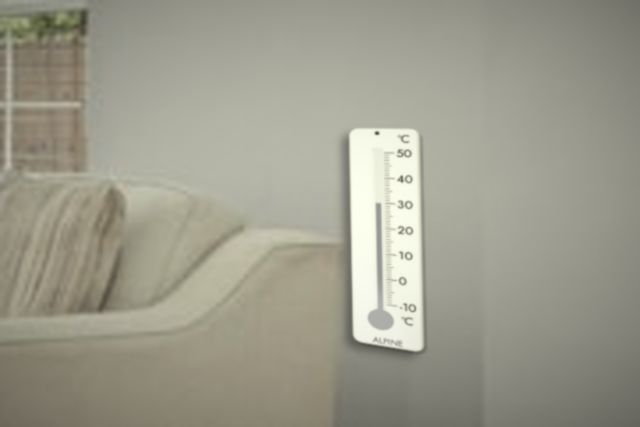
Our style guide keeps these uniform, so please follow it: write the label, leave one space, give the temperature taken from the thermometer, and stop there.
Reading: 30 °C
